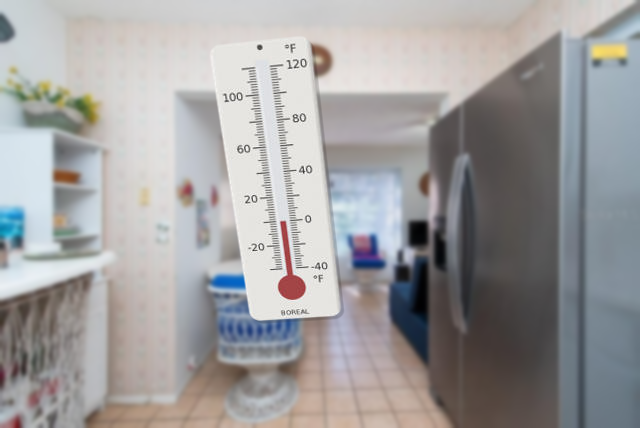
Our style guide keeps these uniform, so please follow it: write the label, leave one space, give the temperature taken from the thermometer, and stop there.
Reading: 0 °F
